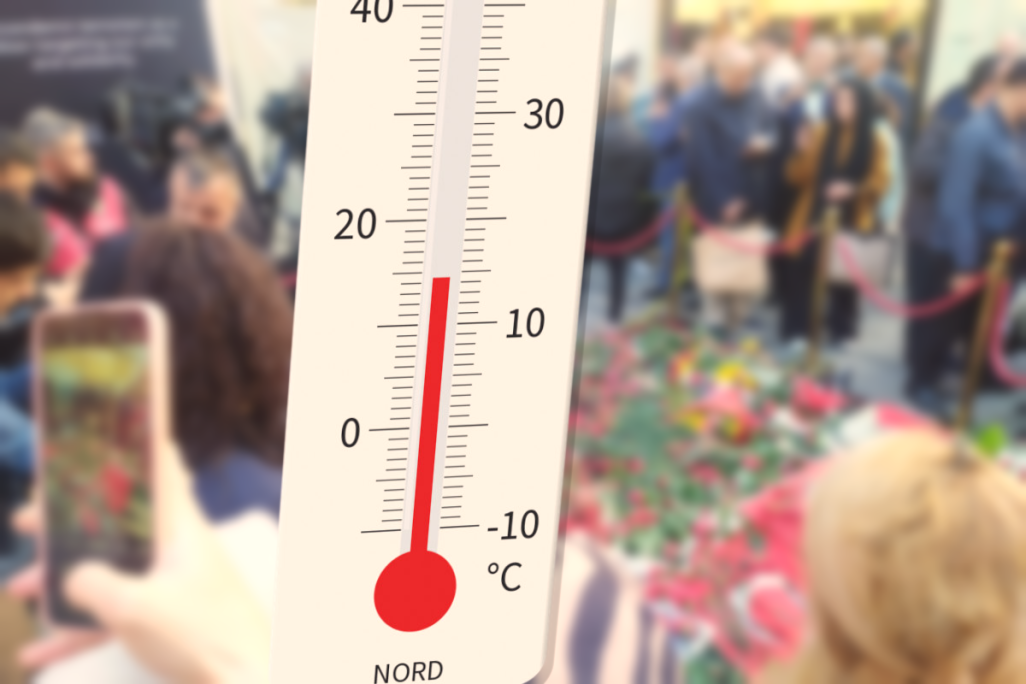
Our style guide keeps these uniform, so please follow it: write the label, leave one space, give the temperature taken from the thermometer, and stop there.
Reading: 14.5 °C
